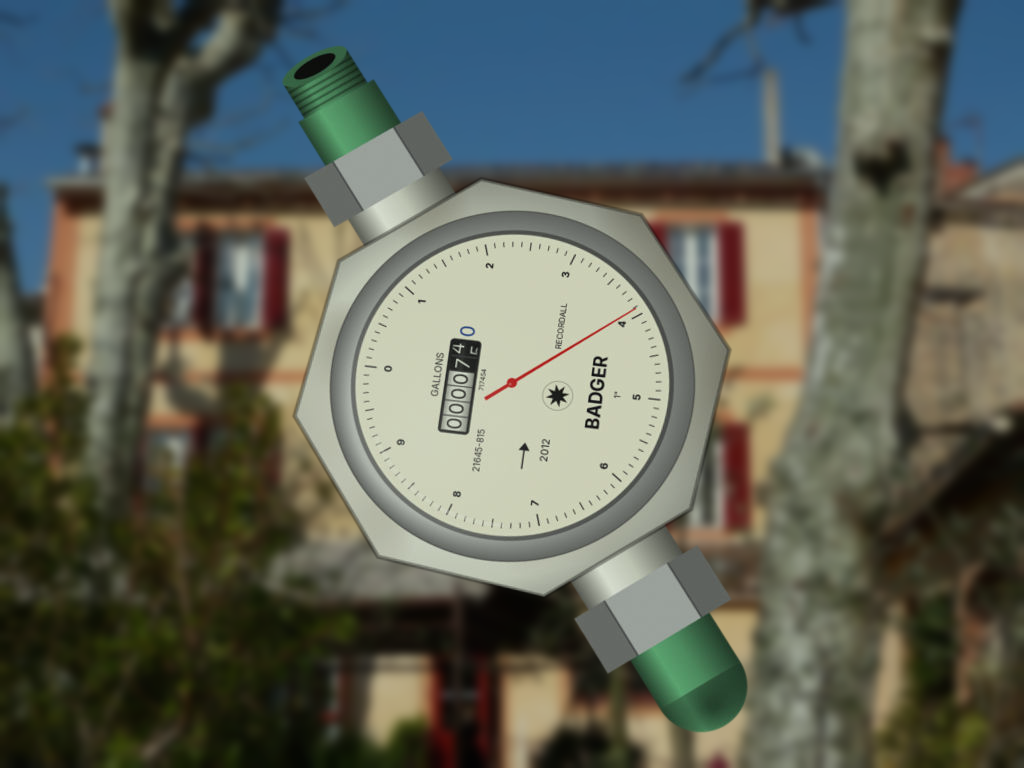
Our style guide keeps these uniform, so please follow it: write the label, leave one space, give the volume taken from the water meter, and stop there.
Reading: 743.9 gal
